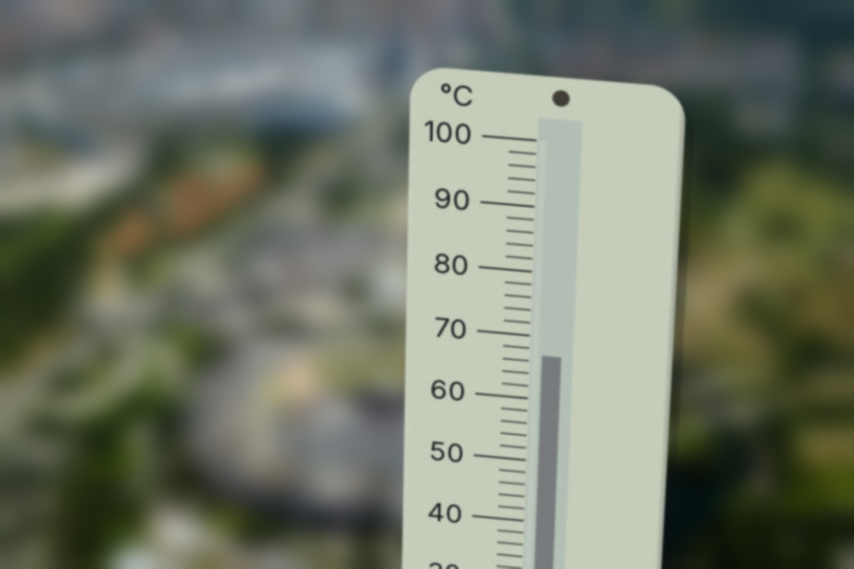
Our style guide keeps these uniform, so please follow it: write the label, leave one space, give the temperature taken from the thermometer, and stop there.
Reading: 67 °C
